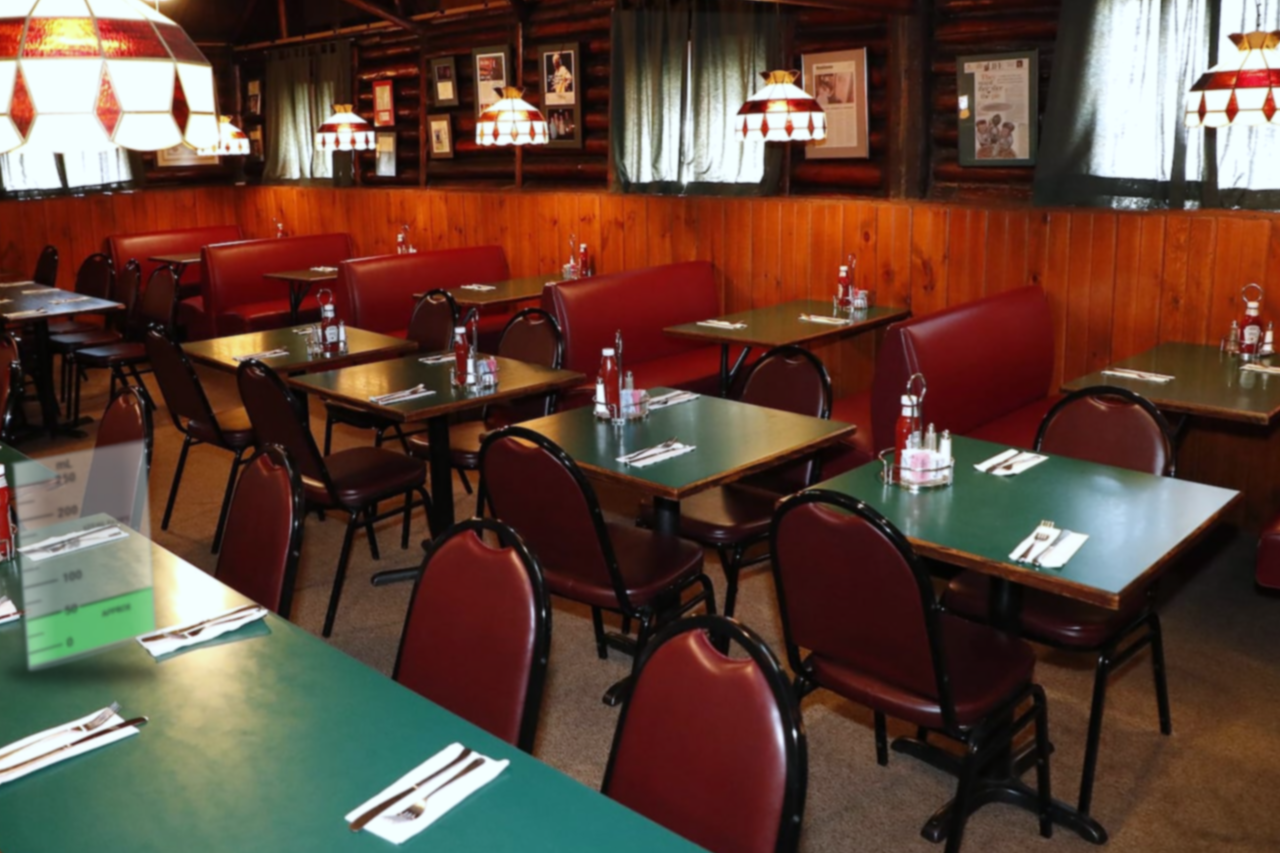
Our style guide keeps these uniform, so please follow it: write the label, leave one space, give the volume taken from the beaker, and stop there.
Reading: 50 mL
